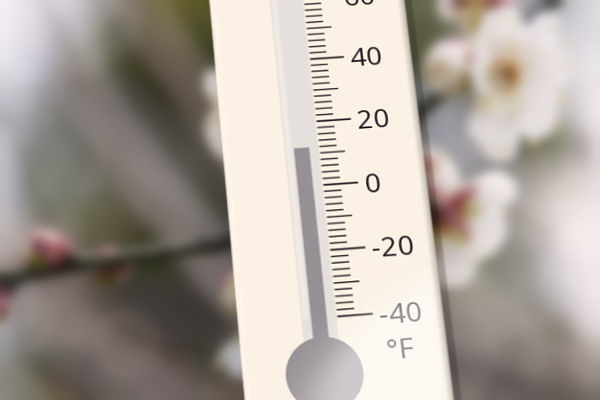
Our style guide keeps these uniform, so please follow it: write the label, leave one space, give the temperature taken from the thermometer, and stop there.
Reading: 12 °F
